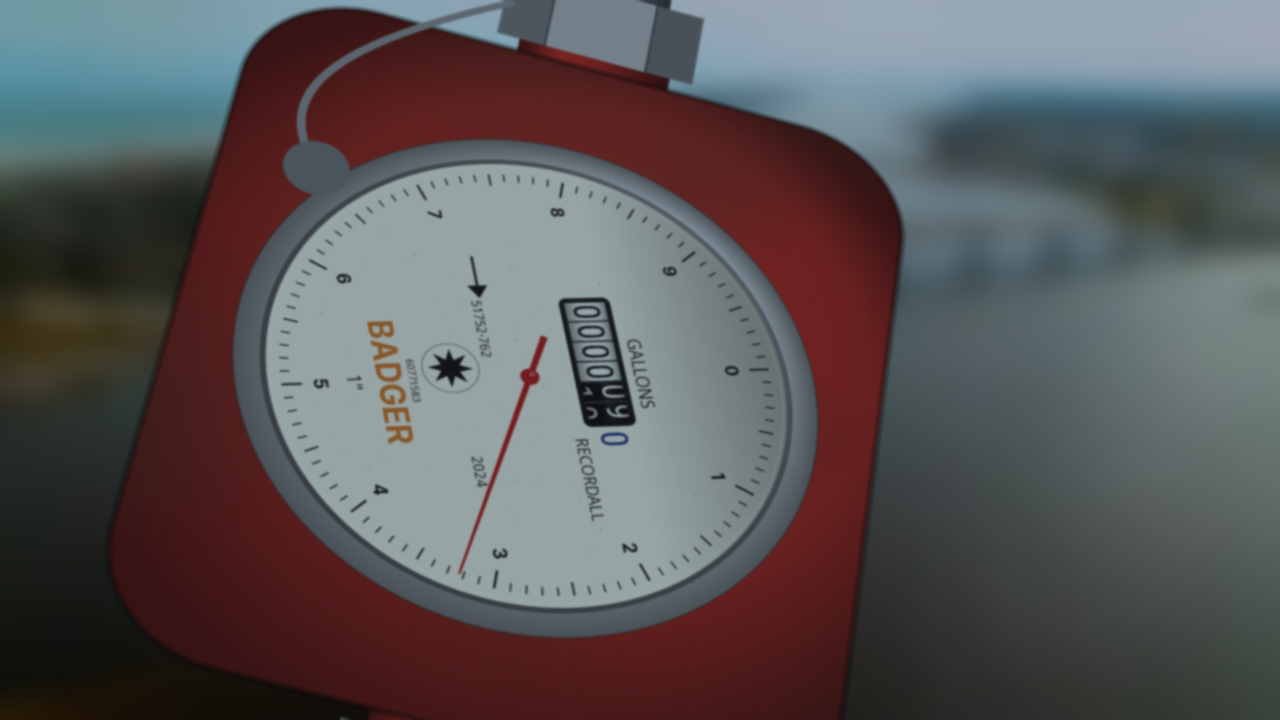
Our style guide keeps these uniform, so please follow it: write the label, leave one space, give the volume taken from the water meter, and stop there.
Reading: 93.2 gal
